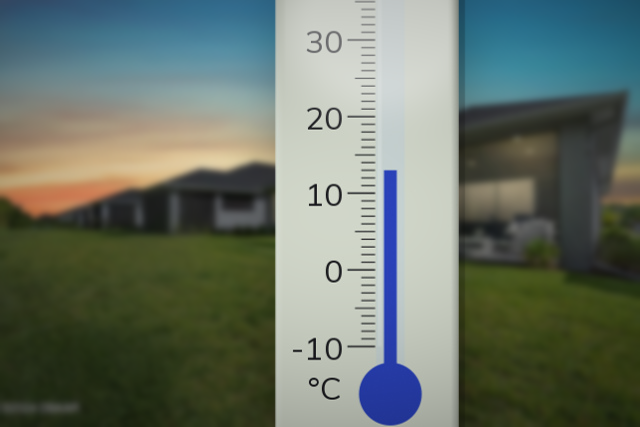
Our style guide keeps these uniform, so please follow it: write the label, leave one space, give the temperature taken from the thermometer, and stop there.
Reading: 13 °C
